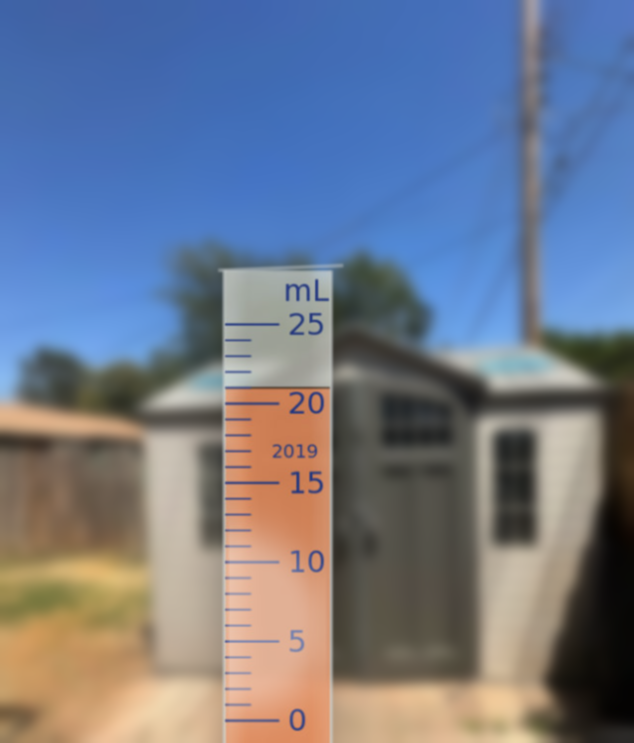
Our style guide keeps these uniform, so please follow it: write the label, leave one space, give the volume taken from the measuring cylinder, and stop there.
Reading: 21 mL
